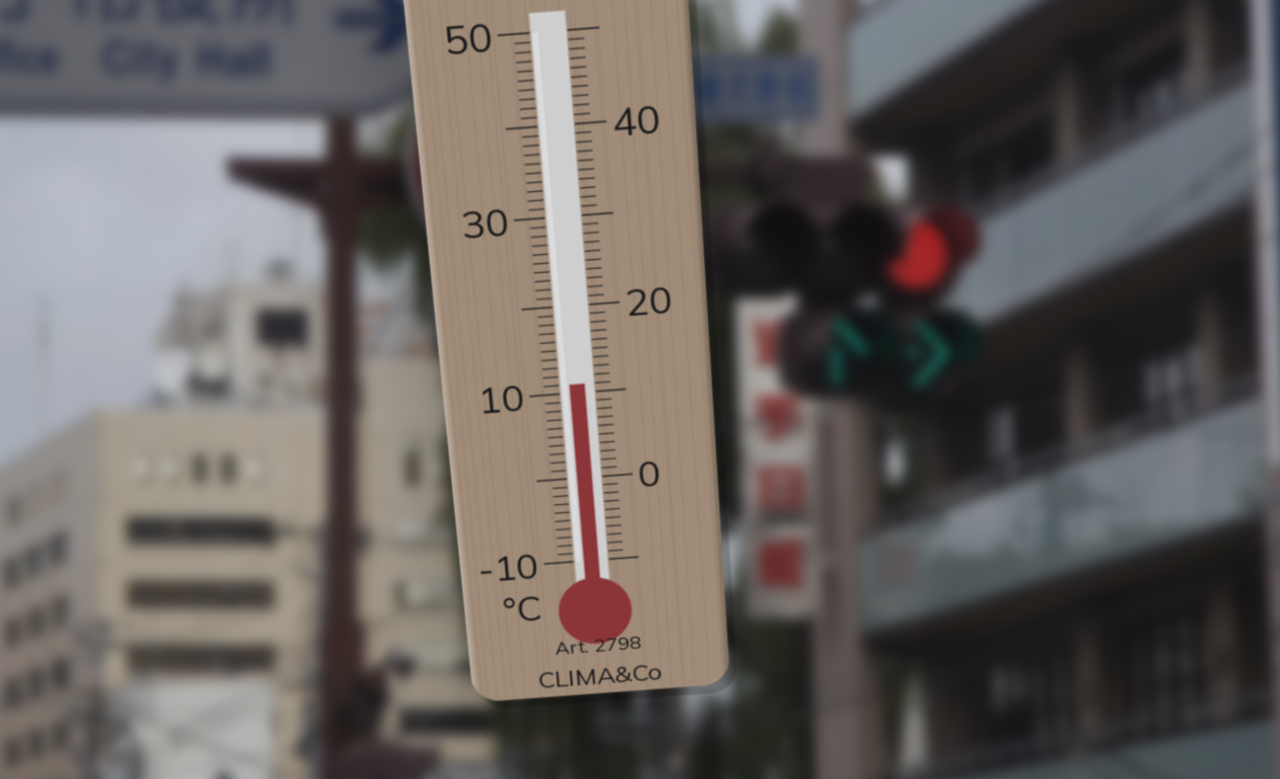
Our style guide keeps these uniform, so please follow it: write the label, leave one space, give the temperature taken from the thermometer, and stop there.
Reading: 11 °C
